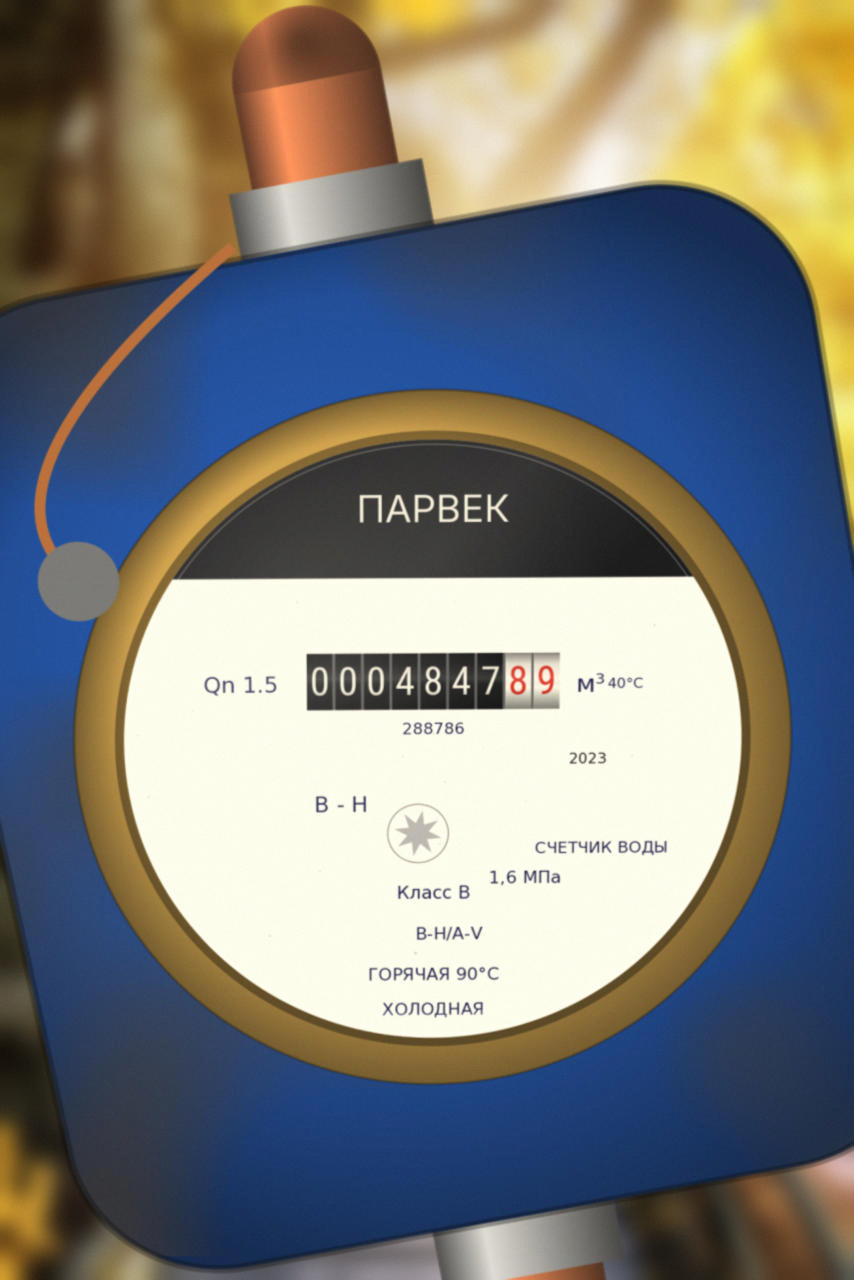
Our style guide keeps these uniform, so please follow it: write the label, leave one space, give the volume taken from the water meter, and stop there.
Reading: 4847.89 m³
